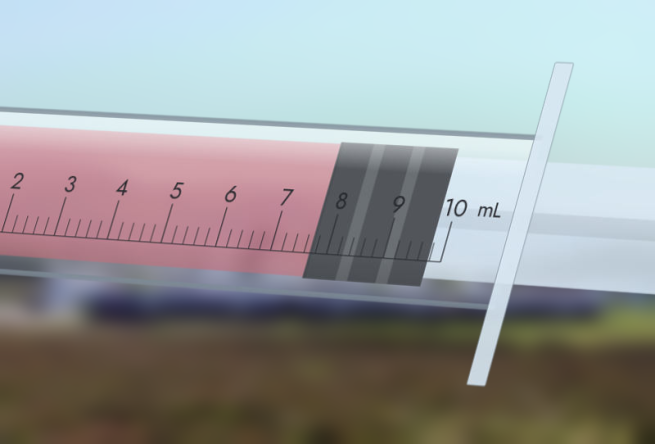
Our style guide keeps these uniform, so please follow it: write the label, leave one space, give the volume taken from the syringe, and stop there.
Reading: 7.7 mL
